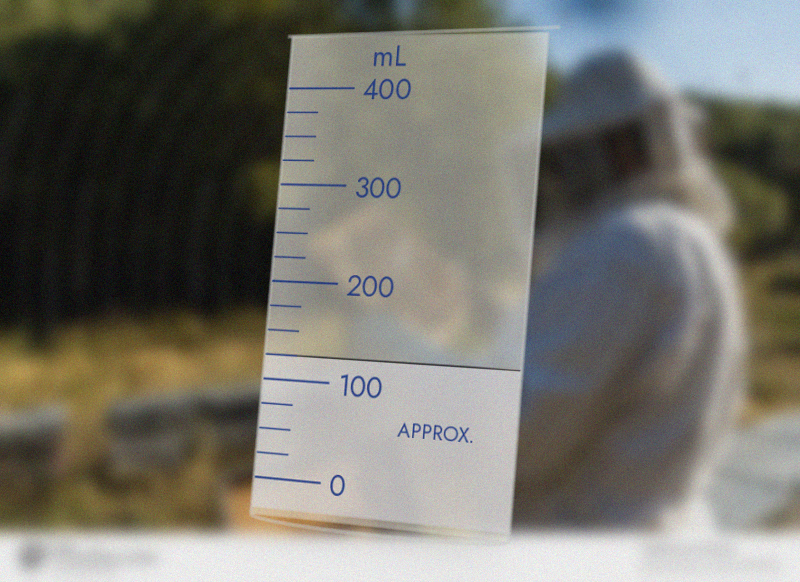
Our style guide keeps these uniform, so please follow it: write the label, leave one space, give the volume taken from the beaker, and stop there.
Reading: 125 mL
